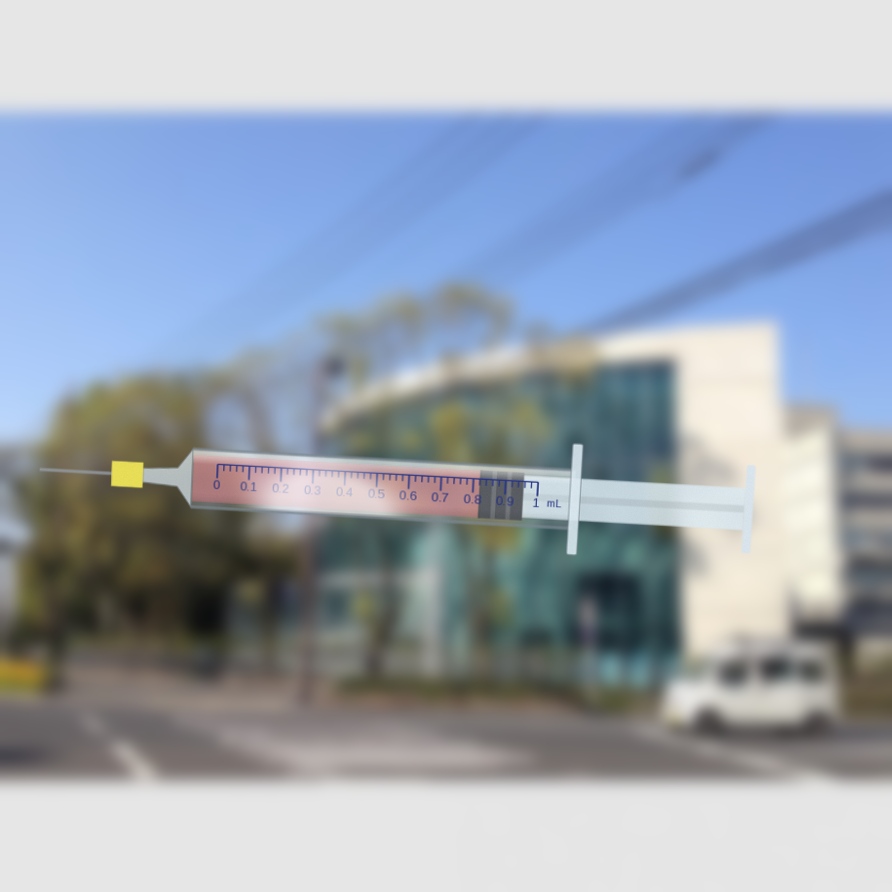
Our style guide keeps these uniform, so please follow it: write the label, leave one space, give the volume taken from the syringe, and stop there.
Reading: 0.82 mL
